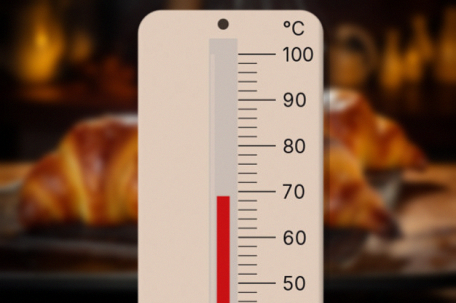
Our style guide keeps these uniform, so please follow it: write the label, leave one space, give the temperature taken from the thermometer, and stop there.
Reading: 69 °C
